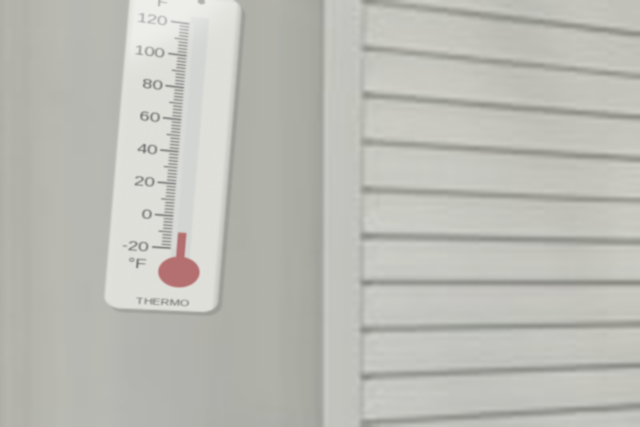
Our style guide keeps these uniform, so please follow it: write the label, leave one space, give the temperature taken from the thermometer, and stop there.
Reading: -10 °F
